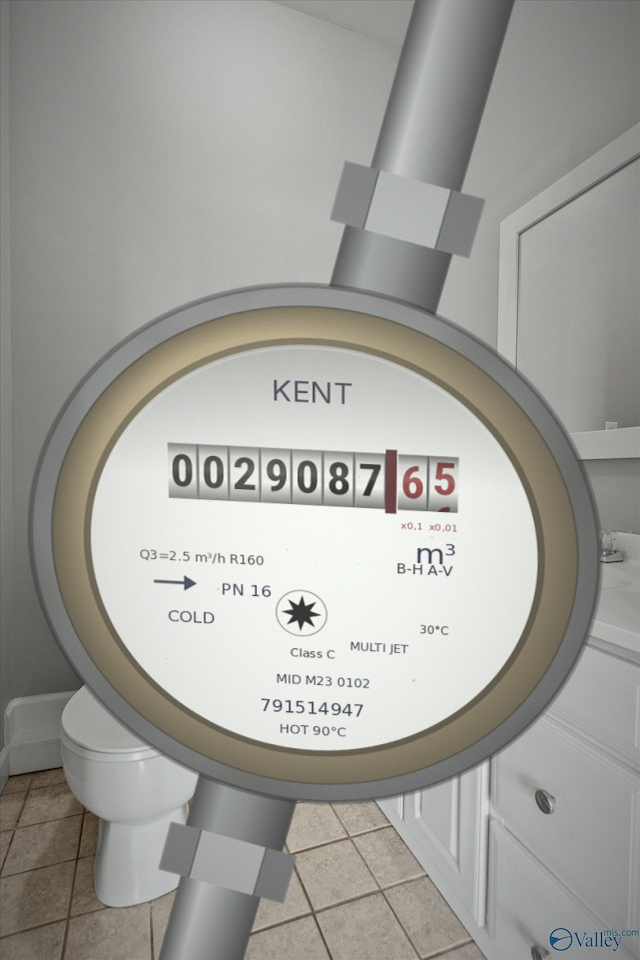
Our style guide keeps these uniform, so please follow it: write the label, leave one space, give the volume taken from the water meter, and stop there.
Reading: 29087.65 m³
